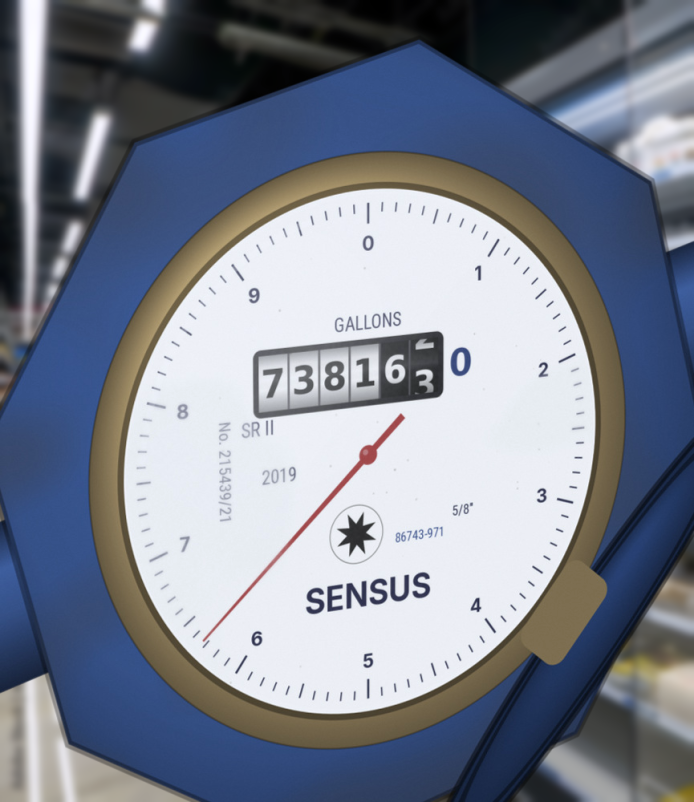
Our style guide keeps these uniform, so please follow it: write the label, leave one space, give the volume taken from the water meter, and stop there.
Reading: 7381626.3 gal
